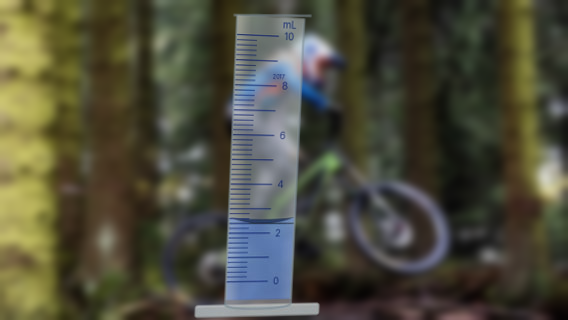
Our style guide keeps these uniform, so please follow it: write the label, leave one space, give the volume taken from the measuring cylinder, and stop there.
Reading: 2.4 mL
